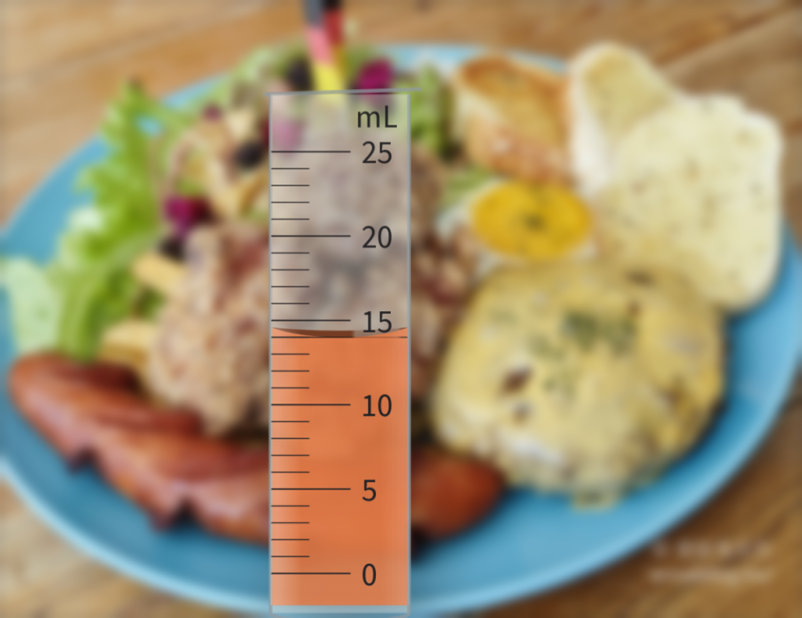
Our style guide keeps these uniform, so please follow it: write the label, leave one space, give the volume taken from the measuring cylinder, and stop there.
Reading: 14 mL
